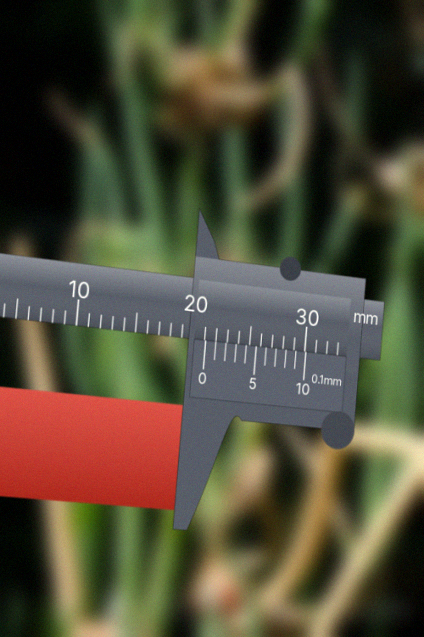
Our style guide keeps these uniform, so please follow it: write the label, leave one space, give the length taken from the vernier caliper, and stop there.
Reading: 21.1 mm
